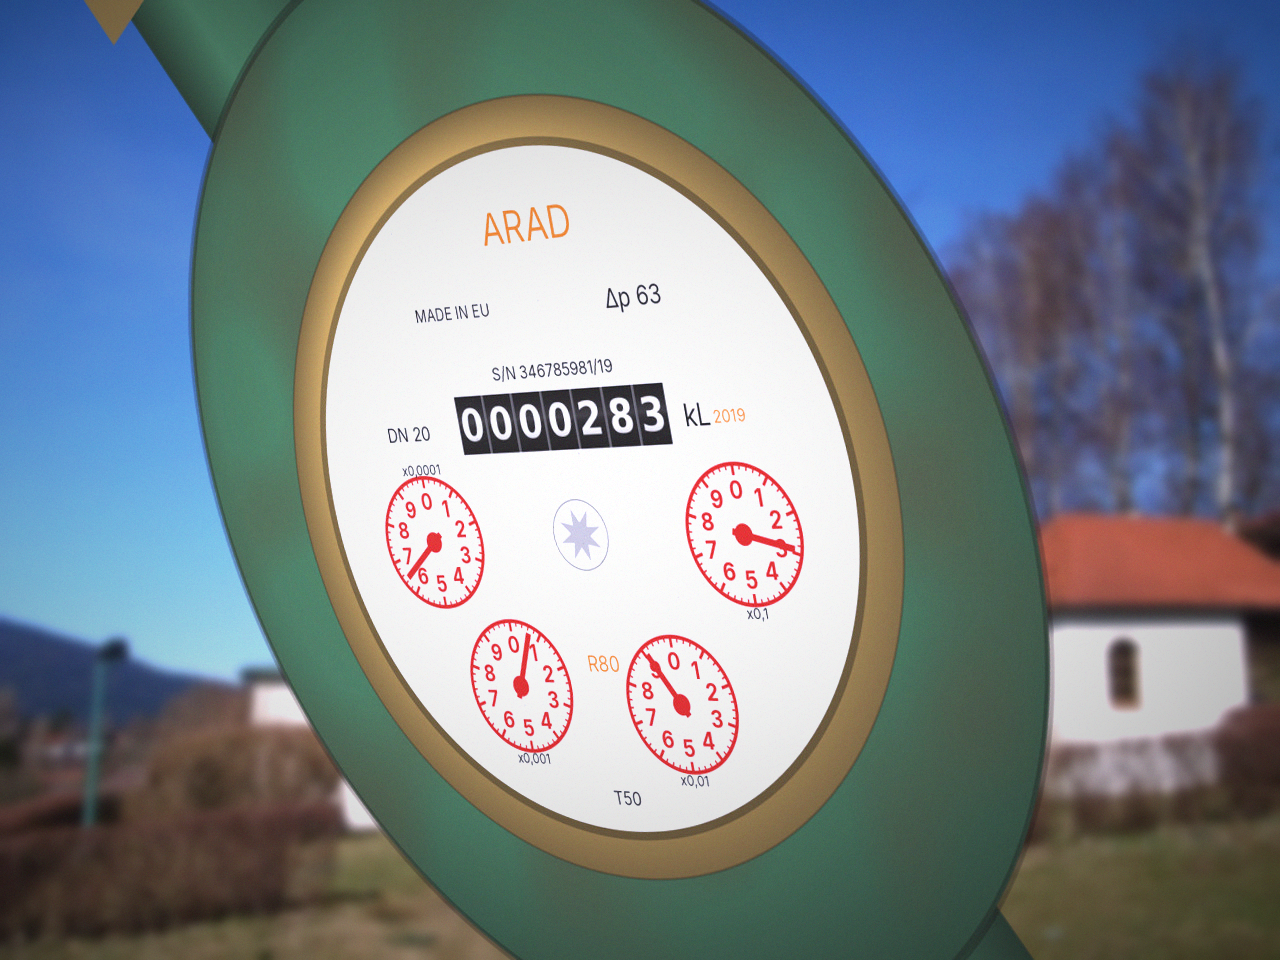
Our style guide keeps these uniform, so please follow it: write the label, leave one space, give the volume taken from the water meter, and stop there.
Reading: 283.2906 kL
